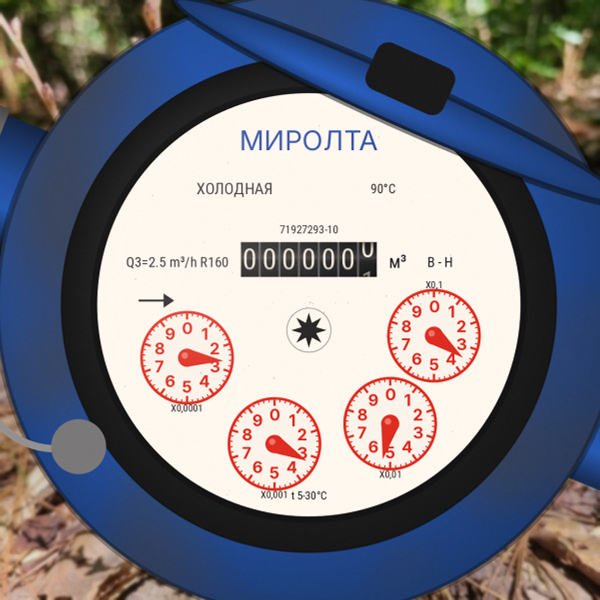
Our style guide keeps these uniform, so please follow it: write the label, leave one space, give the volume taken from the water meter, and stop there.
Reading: 0.3532 m³
